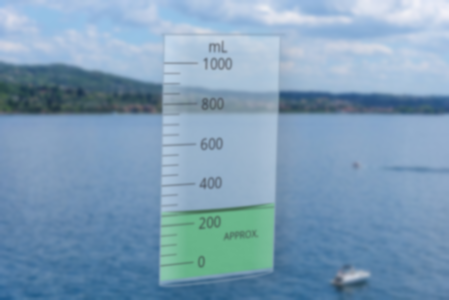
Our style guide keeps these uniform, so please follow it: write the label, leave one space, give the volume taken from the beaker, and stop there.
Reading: 250 mL
